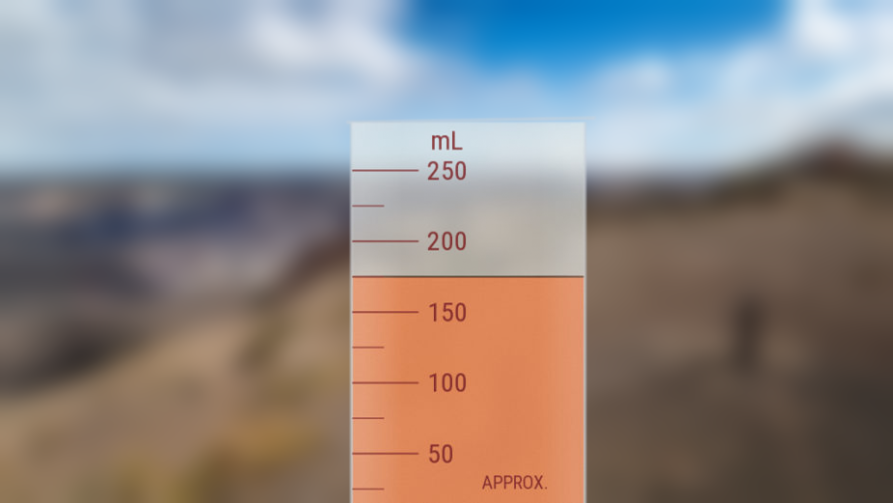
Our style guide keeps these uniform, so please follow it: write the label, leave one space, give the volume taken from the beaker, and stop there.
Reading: 175 mL
